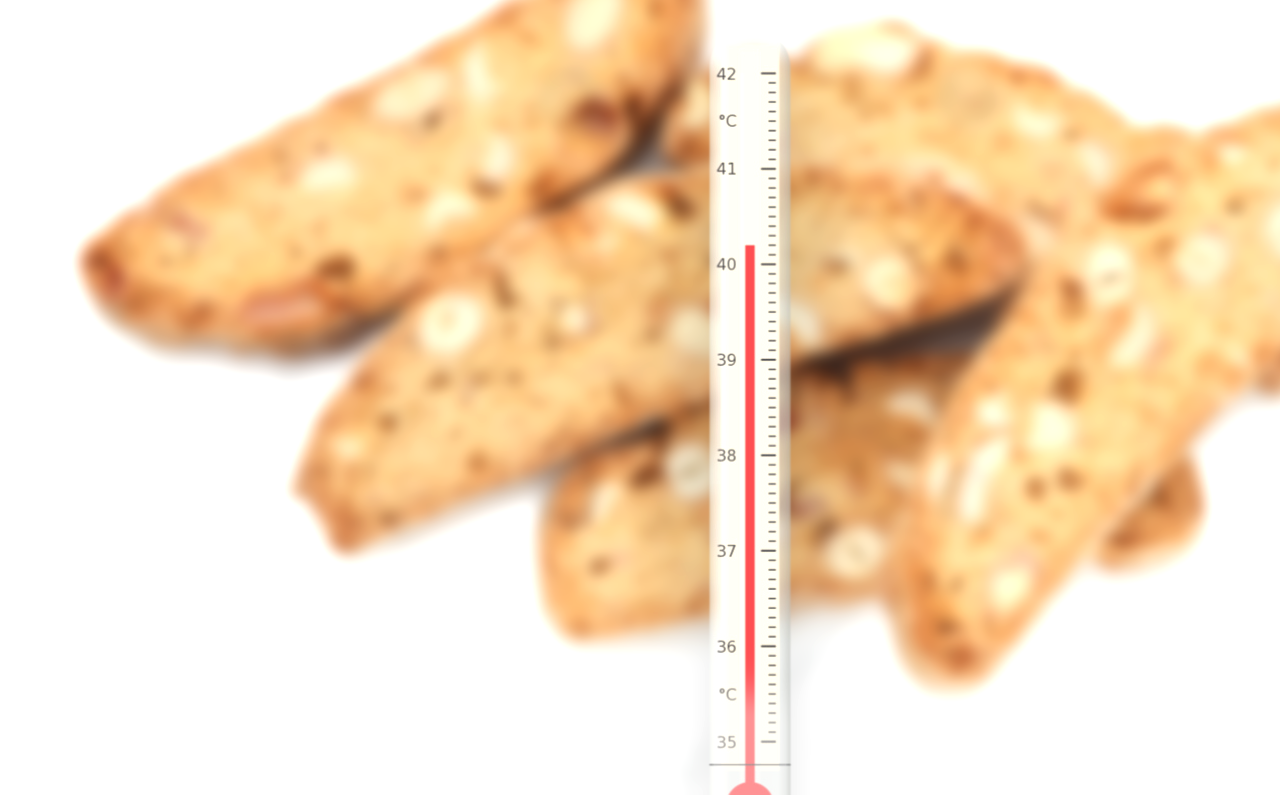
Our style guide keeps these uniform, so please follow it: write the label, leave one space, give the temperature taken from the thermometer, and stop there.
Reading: 40.2 °C
